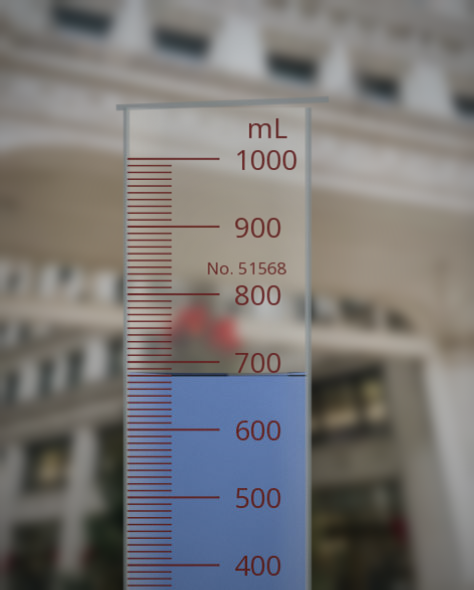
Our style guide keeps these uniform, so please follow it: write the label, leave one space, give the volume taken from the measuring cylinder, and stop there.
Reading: 680 mL
